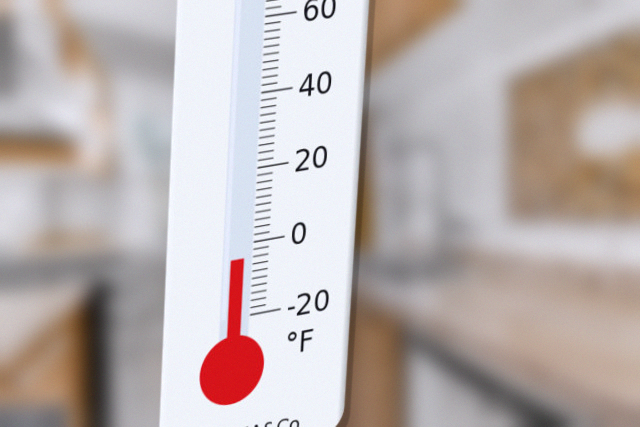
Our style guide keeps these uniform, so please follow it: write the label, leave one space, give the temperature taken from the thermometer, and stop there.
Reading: -4 °F
